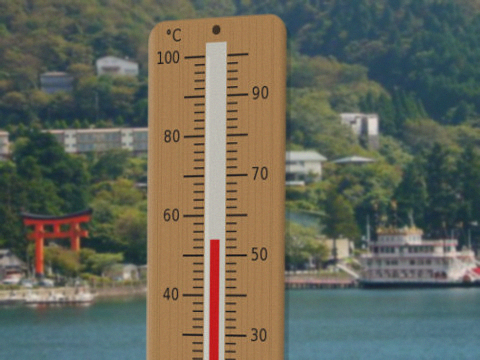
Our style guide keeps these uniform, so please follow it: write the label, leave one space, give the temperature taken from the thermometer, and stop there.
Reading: 54 °C
